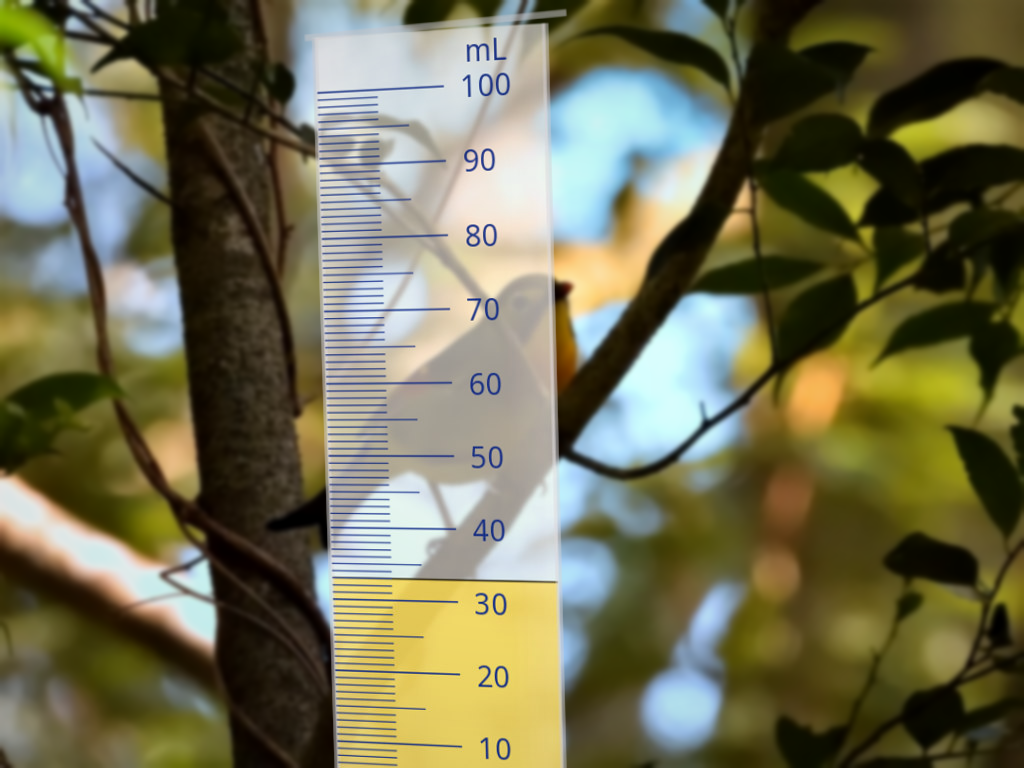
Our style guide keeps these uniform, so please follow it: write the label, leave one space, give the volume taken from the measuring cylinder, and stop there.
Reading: 33 mL
